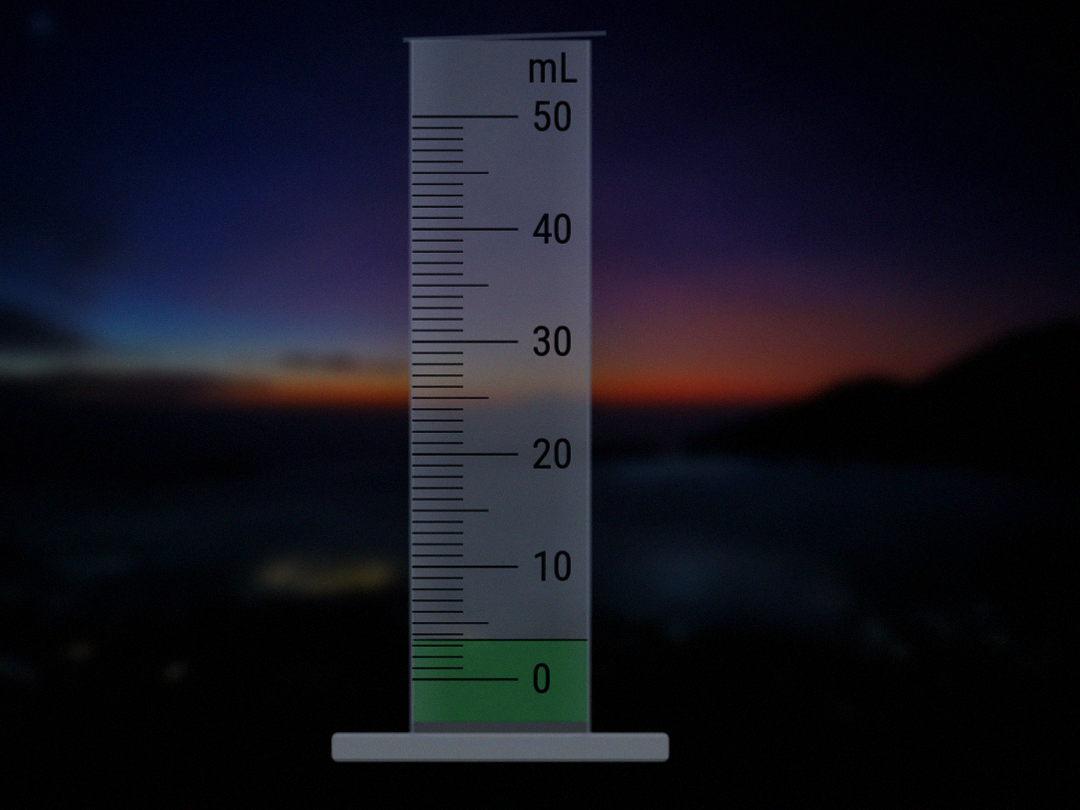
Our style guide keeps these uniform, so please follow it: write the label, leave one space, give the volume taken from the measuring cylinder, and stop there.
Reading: 3.5 mL
